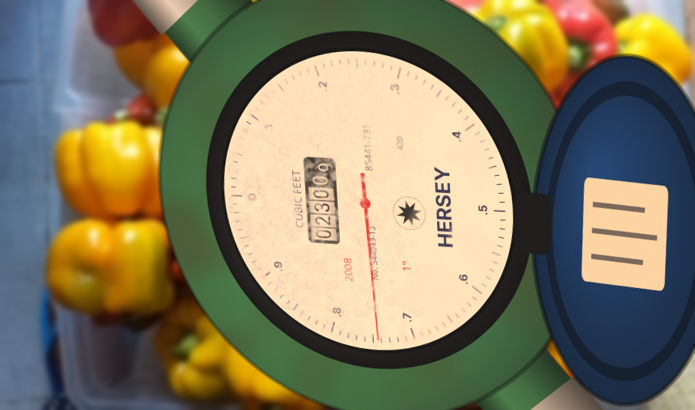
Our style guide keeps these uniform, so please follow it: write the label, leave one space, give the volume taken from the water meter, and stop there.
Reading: 23008.74 ft³
